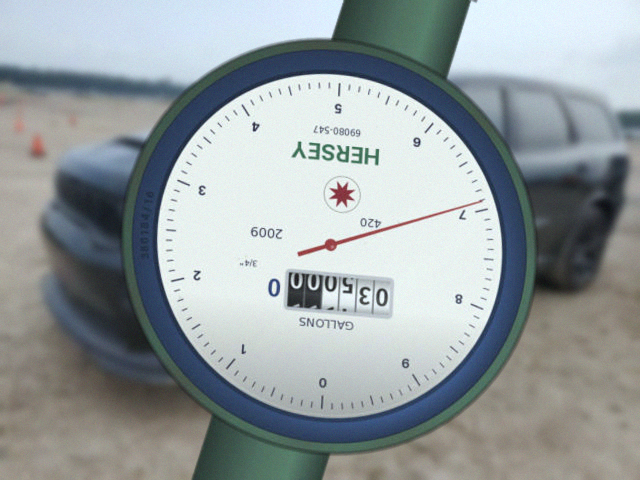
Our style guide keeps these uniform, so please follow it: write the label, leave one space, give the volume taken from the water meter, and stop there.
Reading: 349996.9 gal
